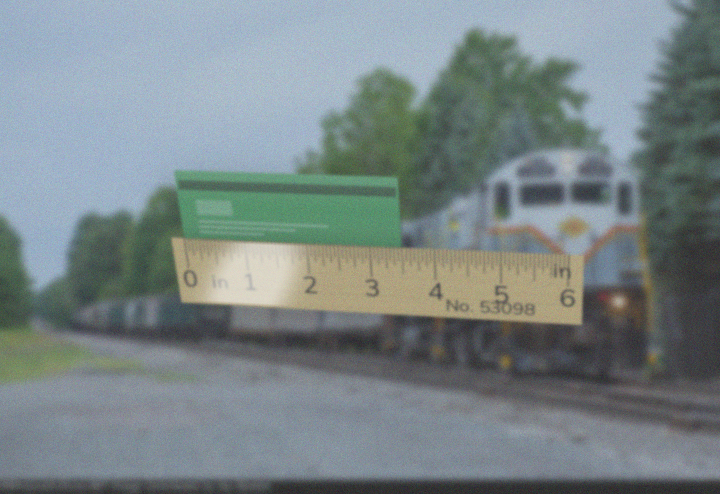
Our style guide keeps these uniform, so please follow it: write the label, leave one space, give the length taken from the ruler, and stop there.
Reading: 3.5 in
